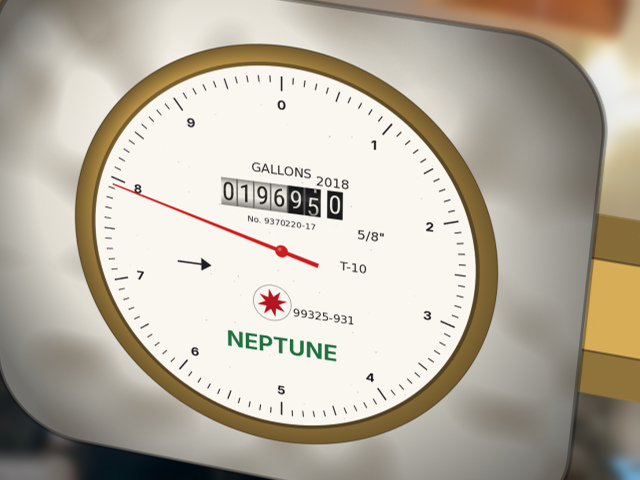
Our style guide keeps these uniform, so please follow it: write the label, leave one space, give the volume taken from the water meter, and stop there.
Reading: 196947.9 gal
